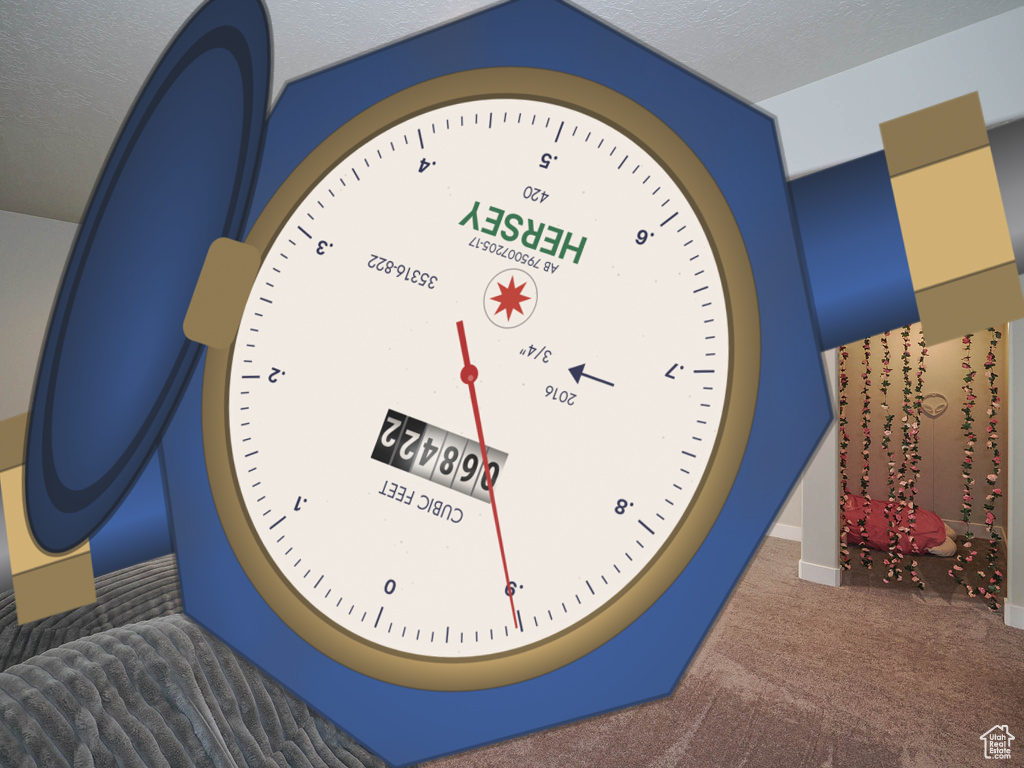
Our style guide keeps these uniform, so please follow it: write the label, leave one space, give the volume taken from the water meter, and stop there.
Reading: 68421.90 ft³
